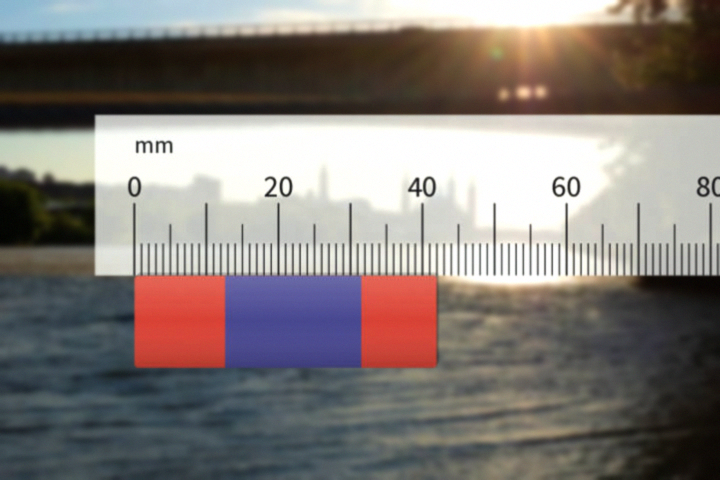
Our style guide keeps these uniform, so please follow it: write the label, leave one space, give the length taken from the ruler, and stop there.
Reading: 42 mm
